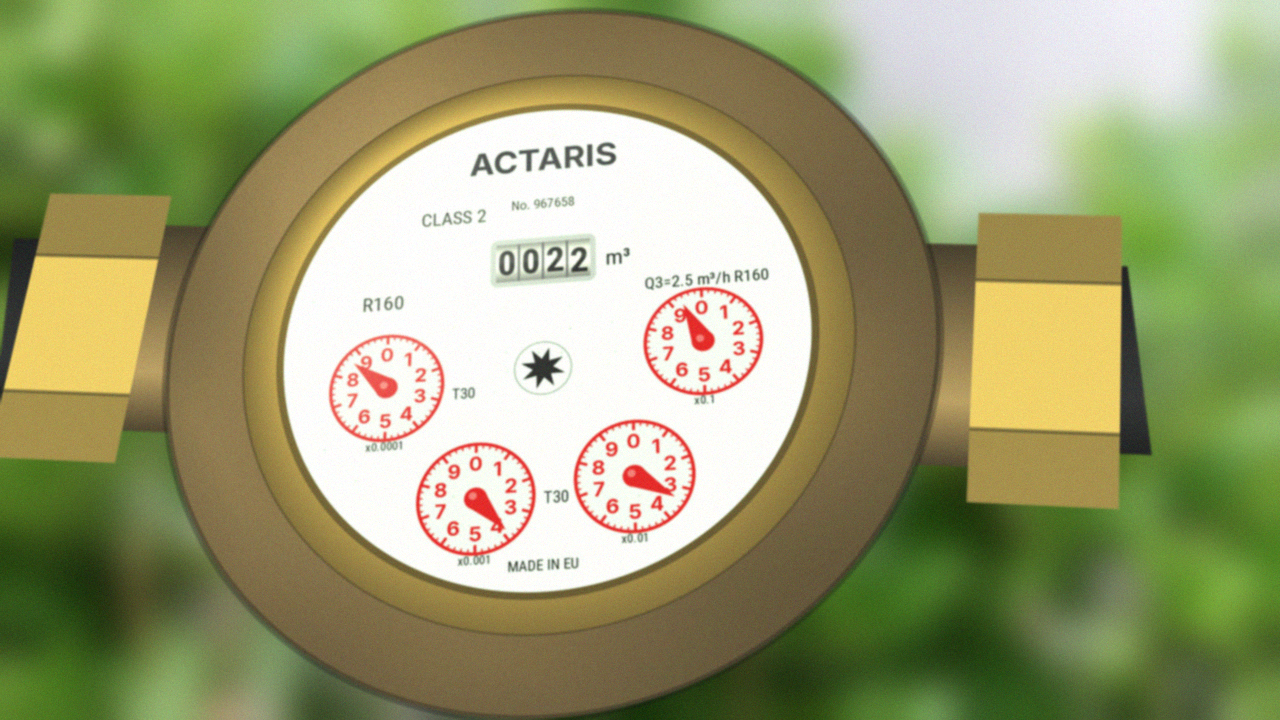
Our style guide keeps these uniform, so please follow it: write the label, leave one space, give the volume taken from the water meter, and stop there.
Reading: 21.9338 m³
